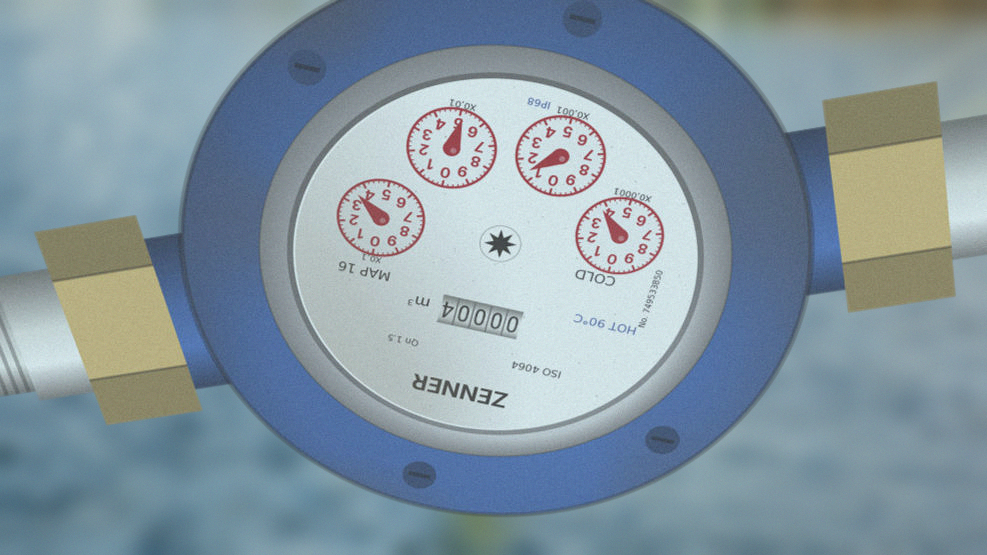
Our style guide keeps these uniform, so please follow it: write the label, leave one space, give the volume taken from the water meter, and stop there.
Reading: 4.3513 m³
